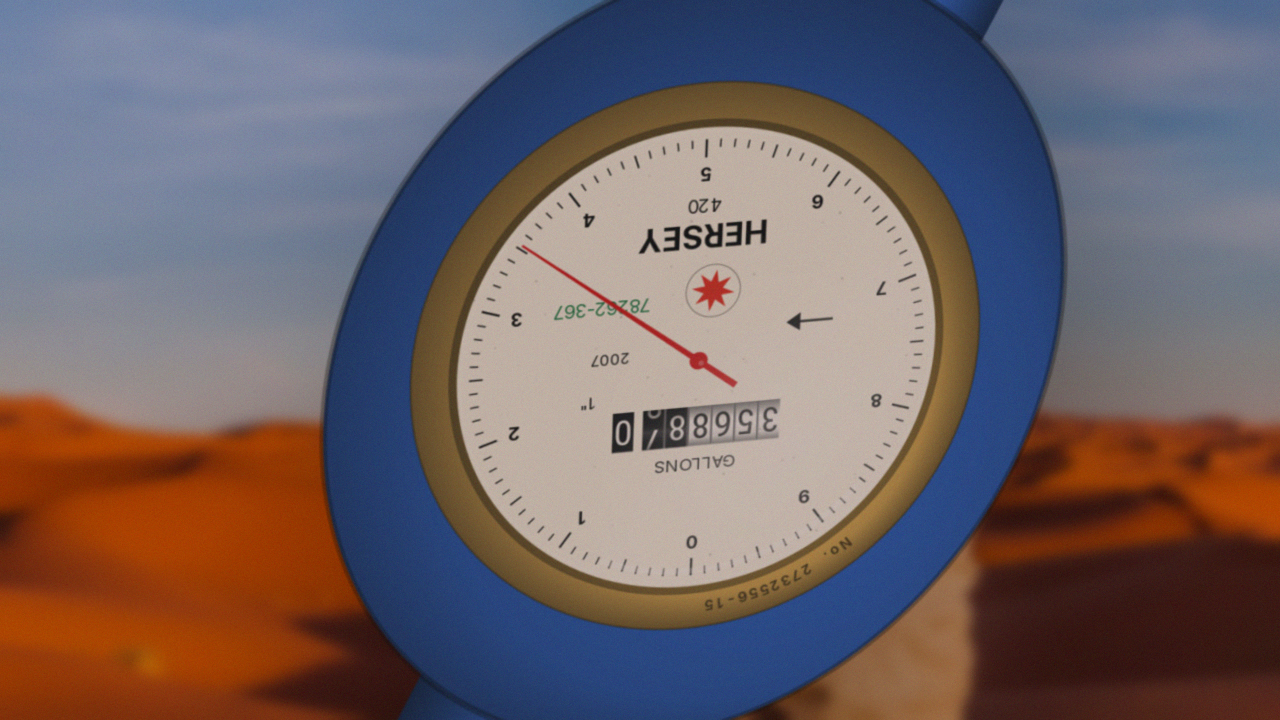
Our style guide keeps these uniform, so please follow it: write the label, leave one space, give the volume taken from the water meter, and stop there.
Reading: 3568873.5 gal
